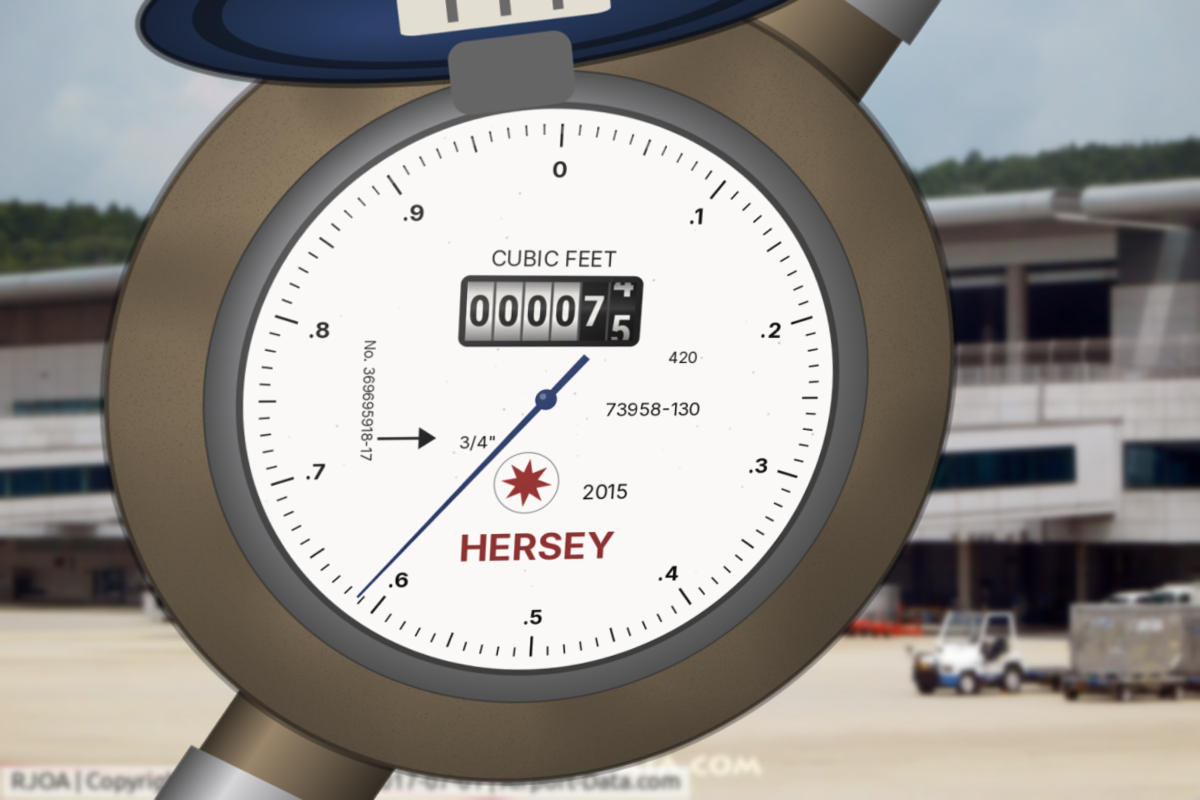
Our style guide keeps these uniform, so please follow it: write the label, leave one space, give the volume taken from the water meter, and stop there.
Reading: 74.61 ft³
